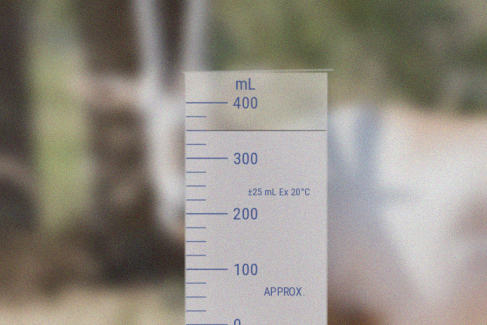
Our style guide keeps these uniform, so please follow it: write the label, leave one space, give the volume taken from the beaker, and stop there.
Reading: 350 mL
